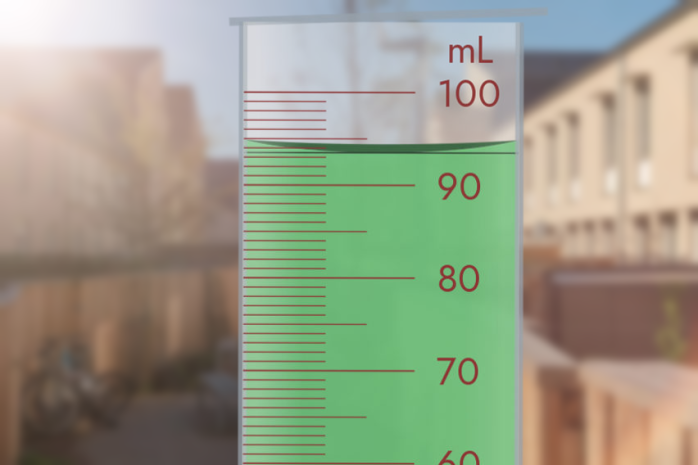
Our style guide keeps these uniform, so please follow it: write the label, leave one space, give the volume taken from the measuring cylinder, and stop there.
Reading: 93.5 mL
